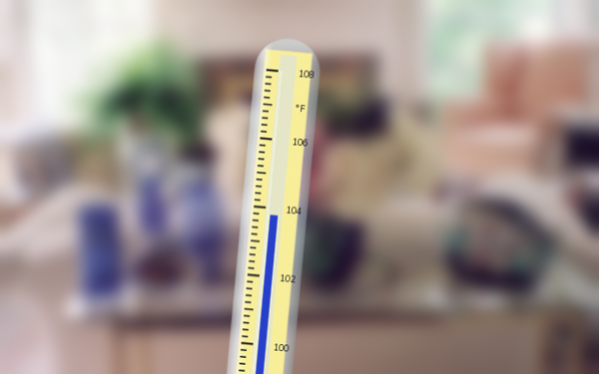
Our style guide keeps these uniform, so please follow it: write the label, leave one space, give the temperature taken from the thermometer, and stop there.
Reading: 103.8 °F
